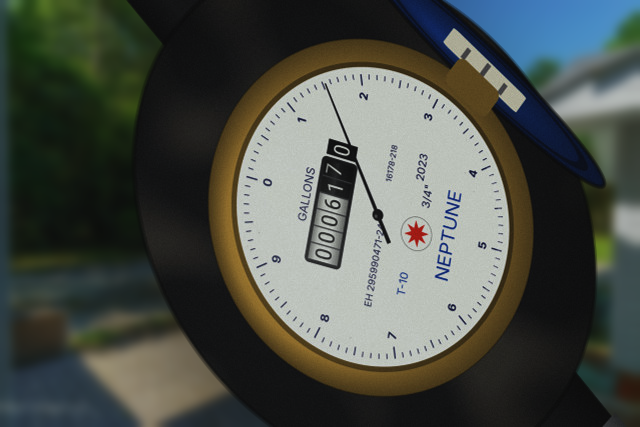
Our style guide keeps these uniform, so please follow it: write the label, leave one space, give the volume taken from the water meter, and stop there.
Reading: 6171.5 gal
